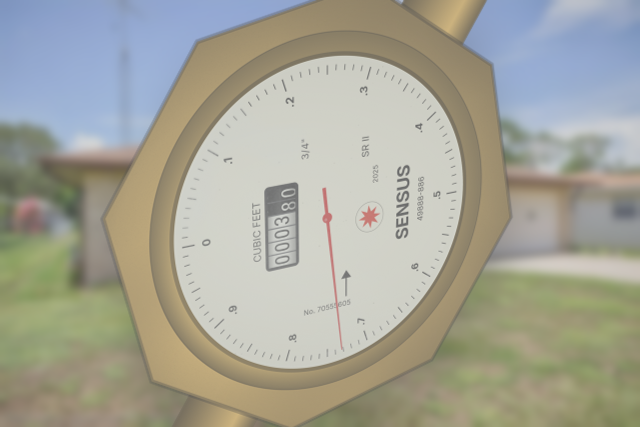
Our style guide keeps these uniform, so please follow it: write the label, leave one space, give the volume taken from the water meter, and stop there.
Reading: 379.73 ft³
